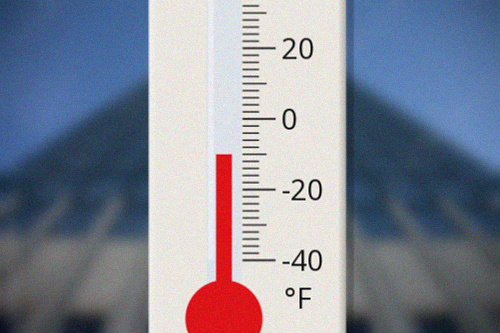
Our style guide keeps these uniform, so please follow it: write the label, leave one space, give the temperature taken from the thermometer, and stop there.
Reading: -10 °F
